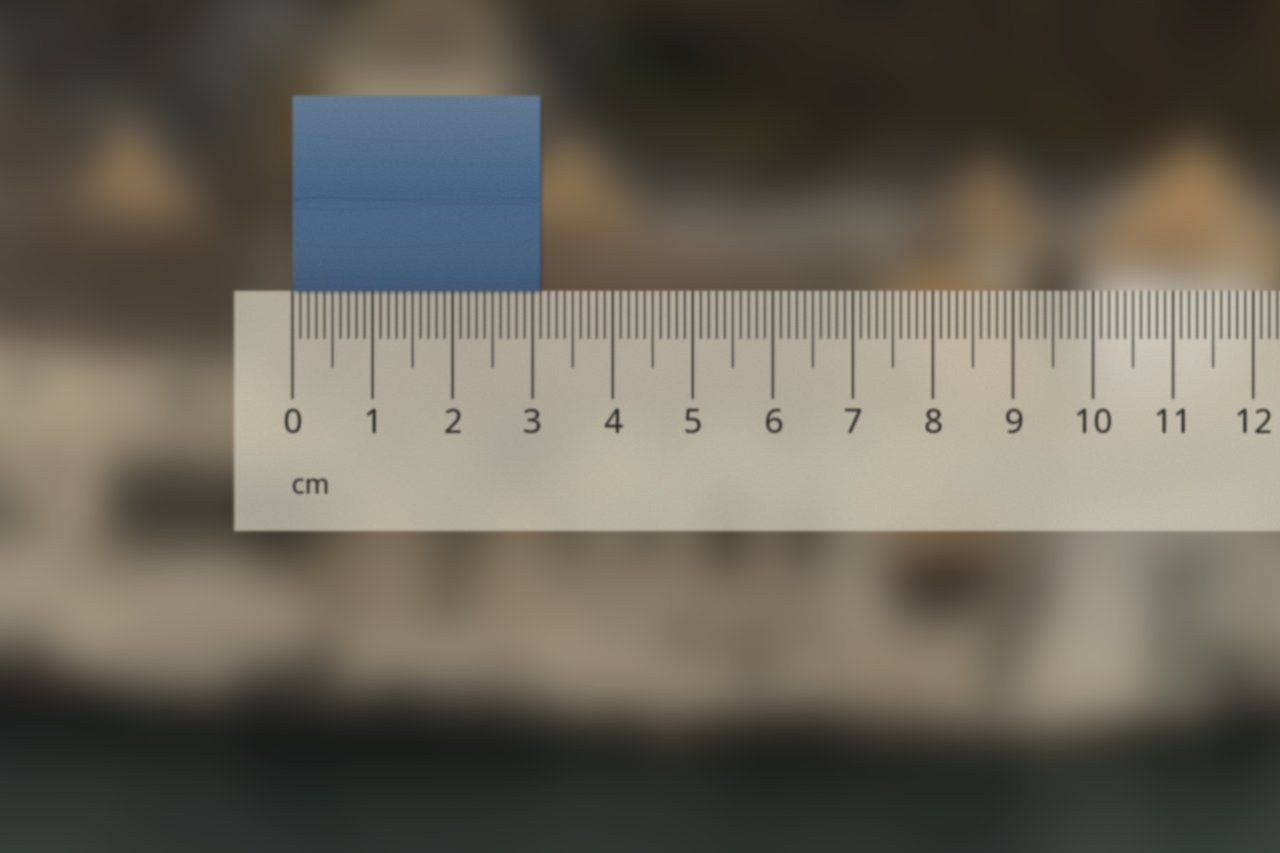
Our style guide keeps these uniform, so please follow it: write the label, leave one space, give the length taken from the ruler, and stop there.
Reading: 3.1 cm
